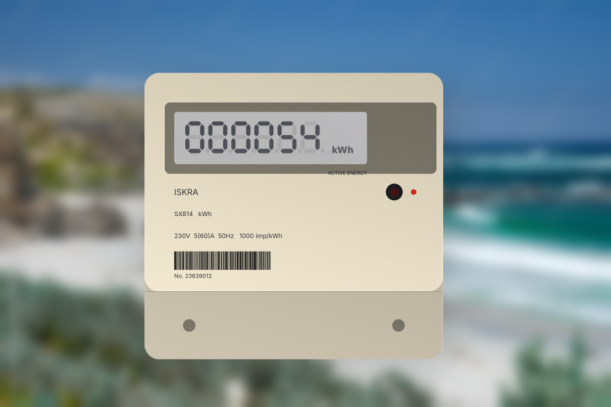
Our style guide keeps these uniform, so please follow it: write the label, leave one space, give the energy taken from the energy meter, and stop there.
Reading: 54 kWh
